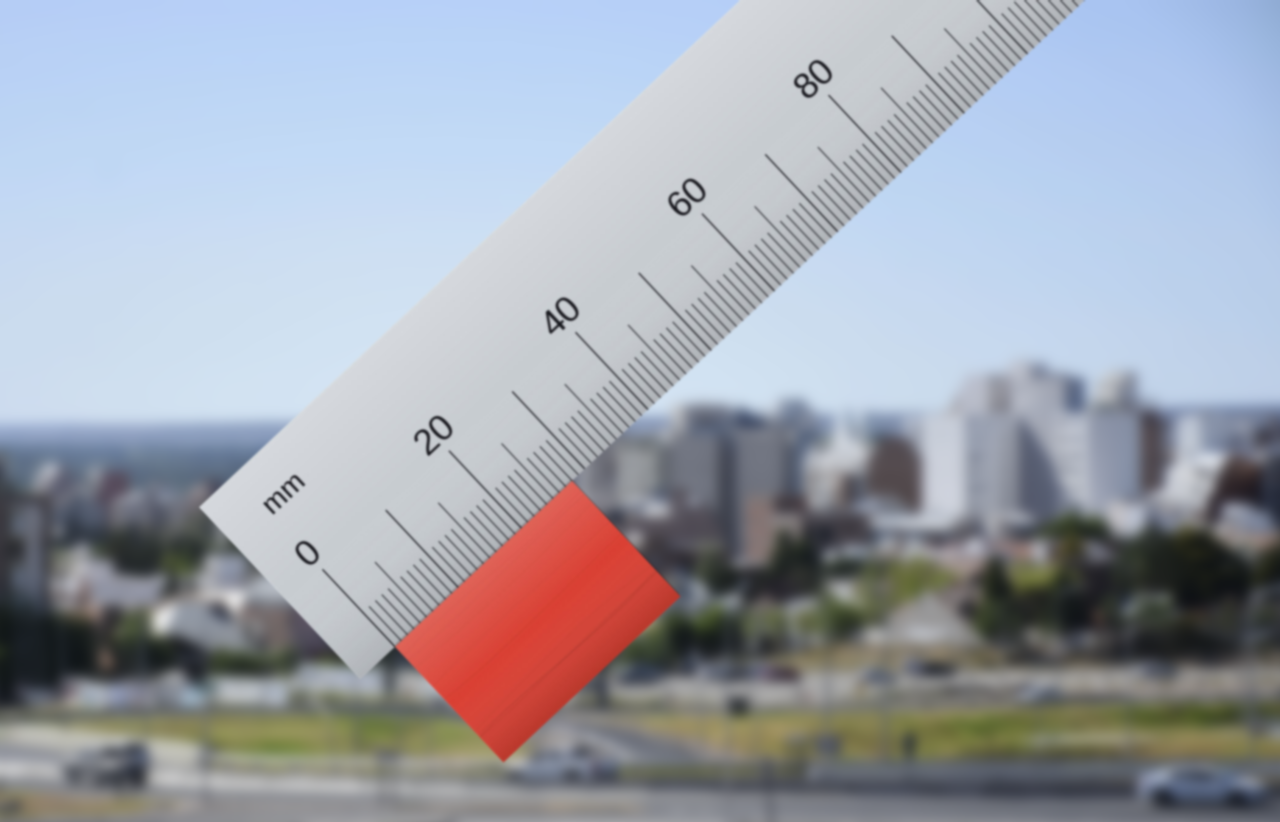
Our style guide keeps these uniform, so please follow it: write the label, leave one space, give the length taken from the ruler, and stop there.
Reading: 28 mm
